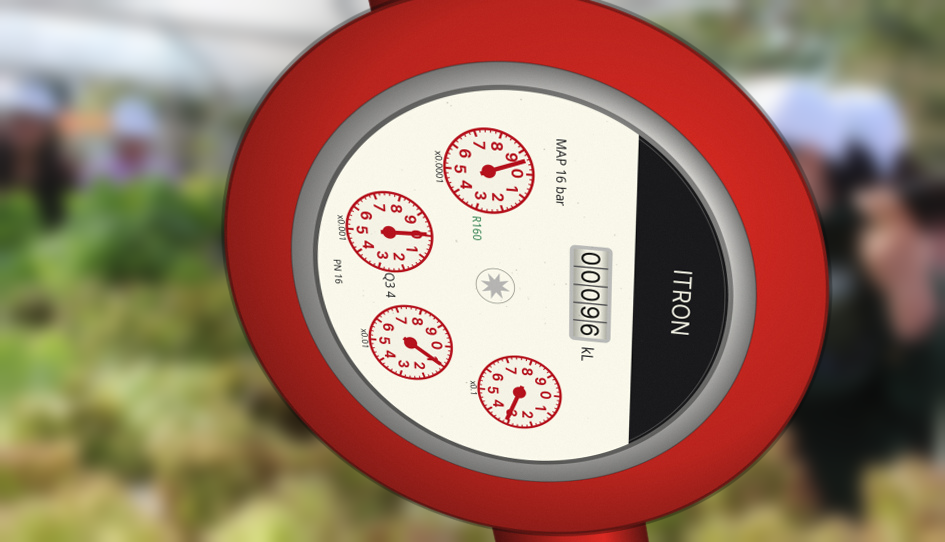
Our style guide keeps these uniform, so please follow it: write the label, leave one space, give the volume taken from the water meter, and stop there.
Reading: 96.3099 kL
